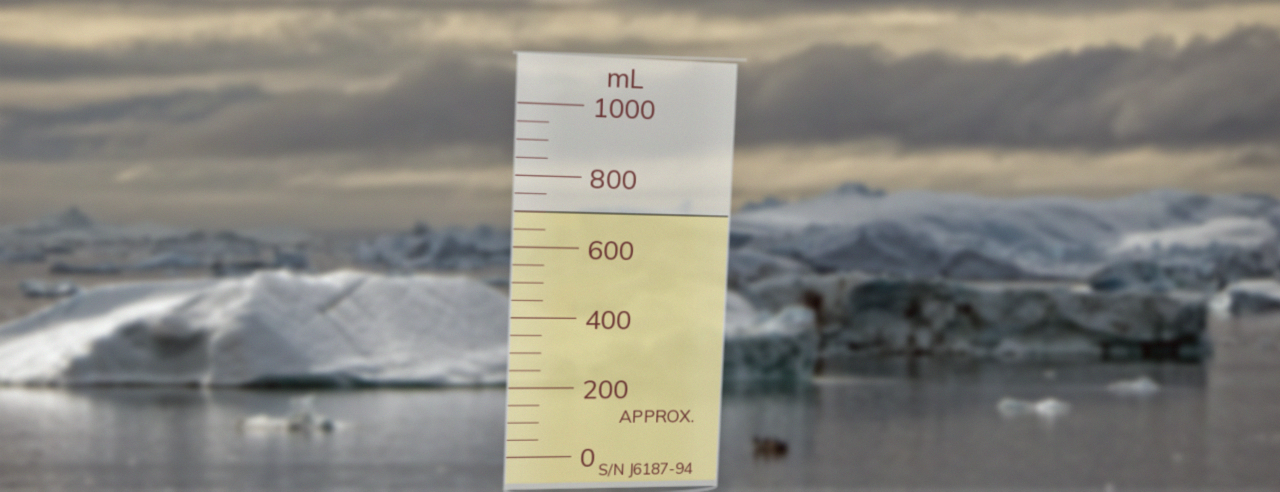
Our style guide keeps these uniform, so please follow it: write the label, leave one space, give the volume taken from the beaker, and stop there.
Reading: 700 mL
